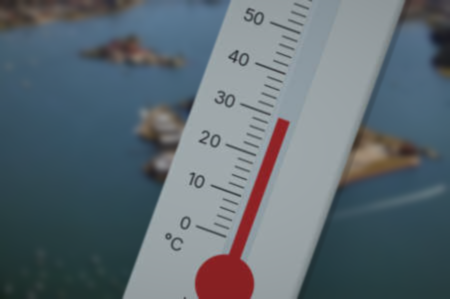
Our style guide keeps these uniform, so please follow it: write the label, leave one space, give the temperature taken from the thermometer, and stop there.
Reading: 30 °C
